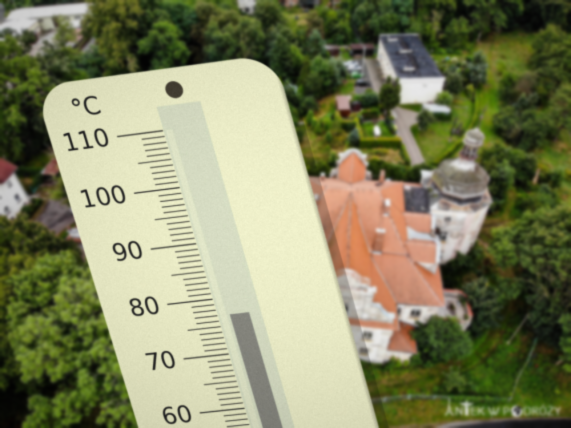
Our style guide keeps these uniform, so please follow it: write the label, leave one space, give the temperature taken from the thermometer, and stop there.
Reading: 77 °C
